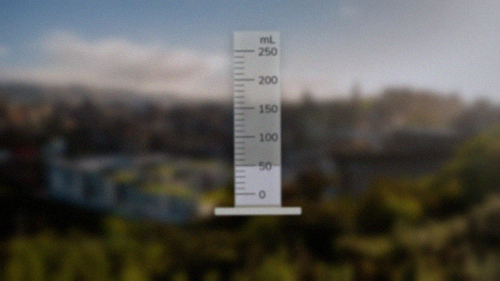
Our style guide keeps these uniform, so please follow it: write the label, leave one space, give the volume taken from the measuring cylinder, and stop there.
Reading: 50 mL
